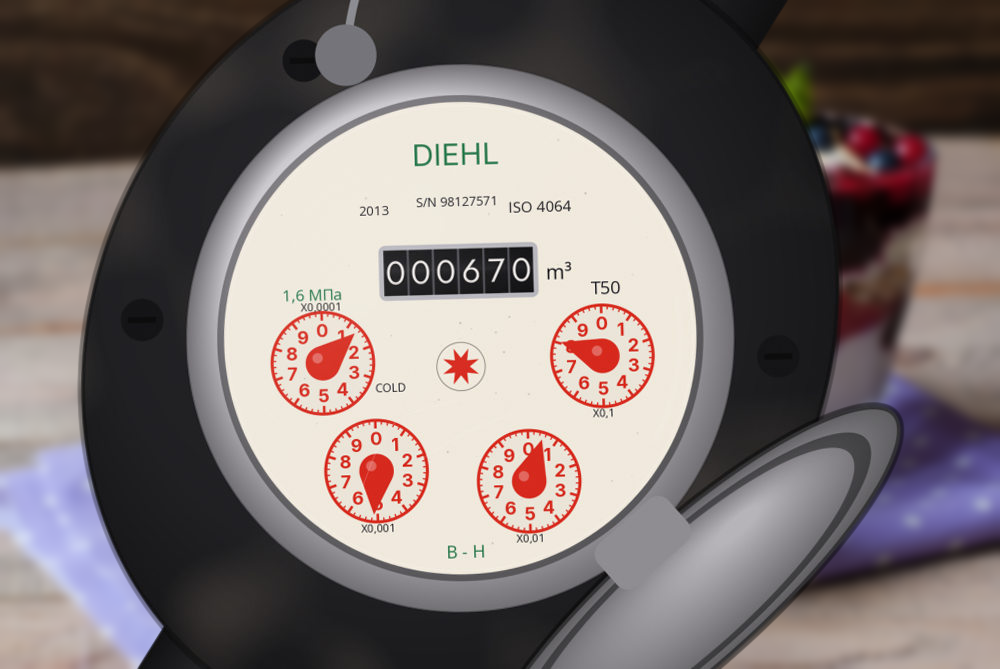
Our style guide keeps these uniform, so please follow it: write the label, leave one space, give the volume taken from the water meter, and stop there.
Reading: 670.8051 m³
